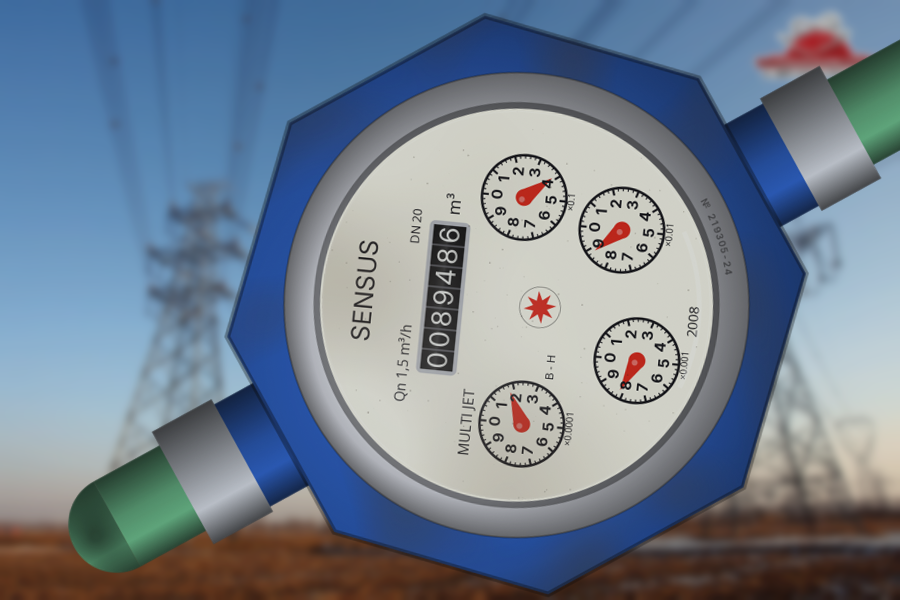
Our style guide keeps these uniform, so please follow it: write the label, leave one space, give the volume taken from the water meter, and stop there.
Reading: 89486.3881 m³
